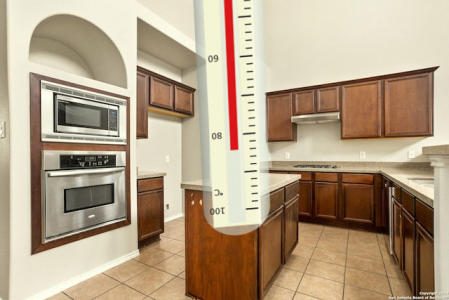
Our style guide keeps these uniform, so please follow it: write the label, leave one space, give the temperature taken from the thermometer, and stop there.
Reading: 84 °C
